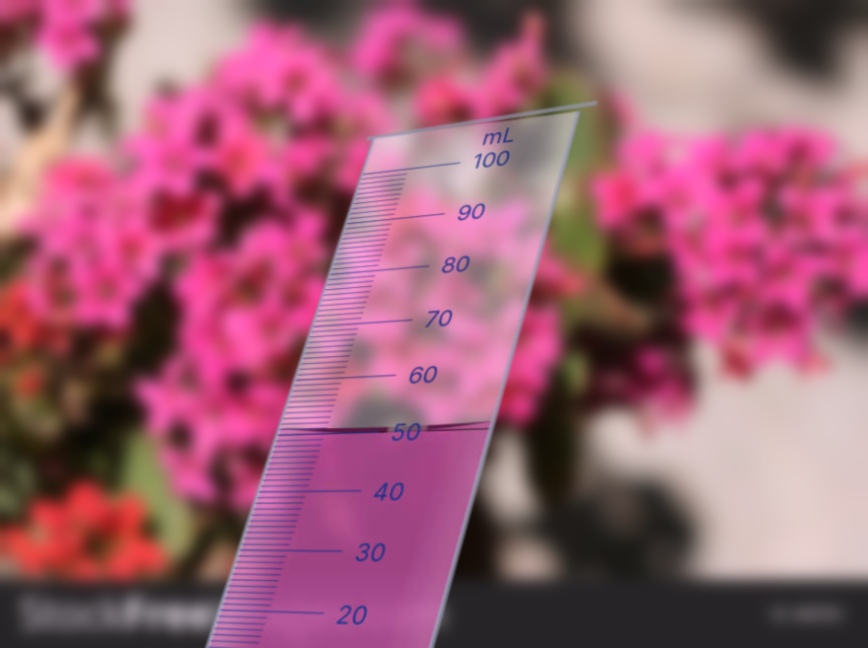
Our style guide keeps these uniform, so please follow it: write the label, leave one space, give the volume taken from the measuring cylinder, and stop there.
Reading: 50 mL
